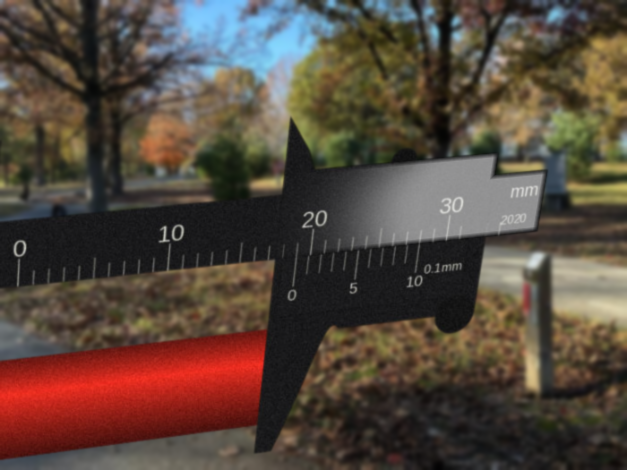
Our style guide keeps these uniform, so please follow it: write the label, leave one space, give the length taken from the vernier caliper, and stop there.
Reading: 19.0 mm
